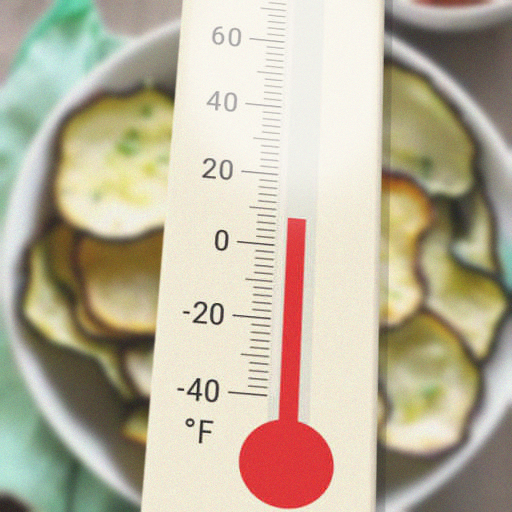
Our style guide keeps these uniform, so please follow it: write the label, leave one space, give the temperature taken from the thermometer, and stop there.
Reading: 8 °F
